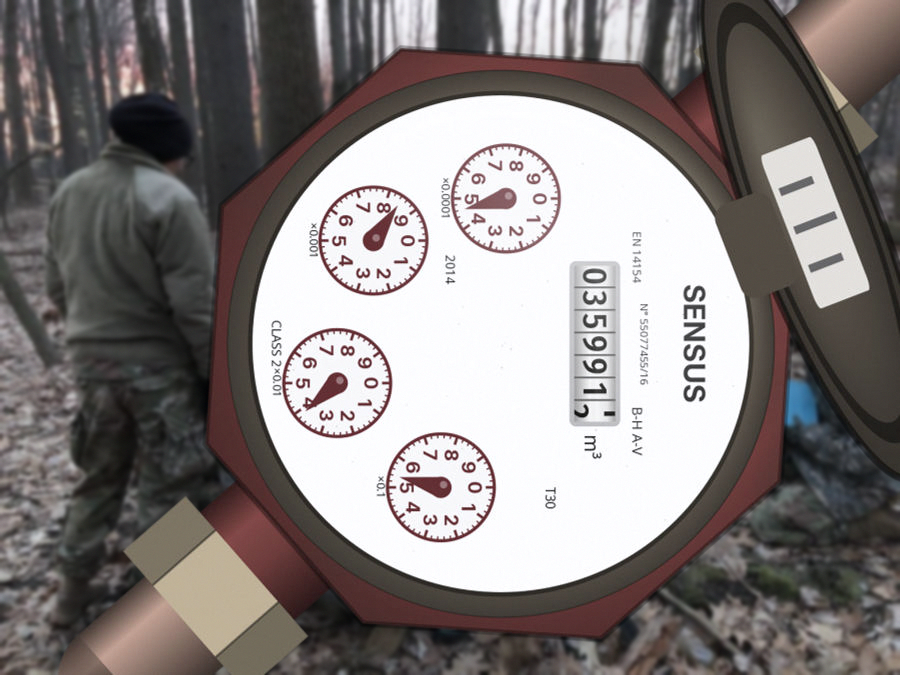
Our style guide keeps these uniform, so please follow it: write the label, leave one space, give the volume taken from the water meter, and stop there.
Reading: 359911.5384 m³
